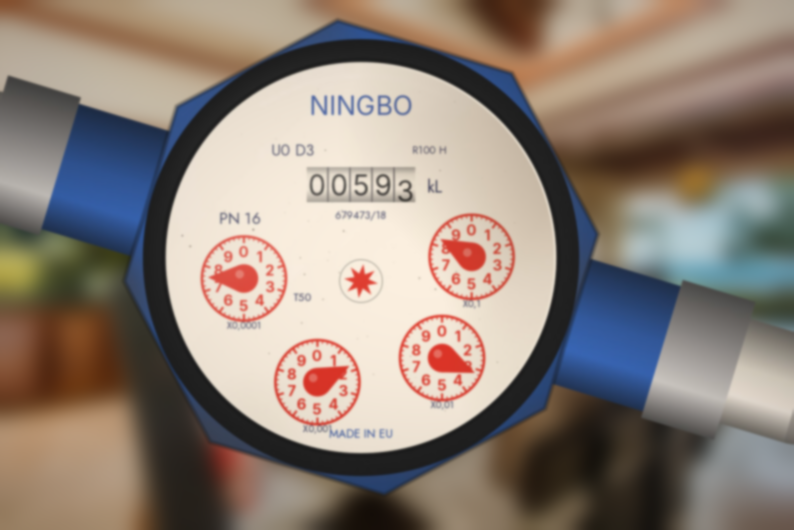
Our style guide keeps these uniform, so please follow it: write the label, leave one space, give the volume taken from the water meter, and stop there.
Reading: 592.8317 kL
